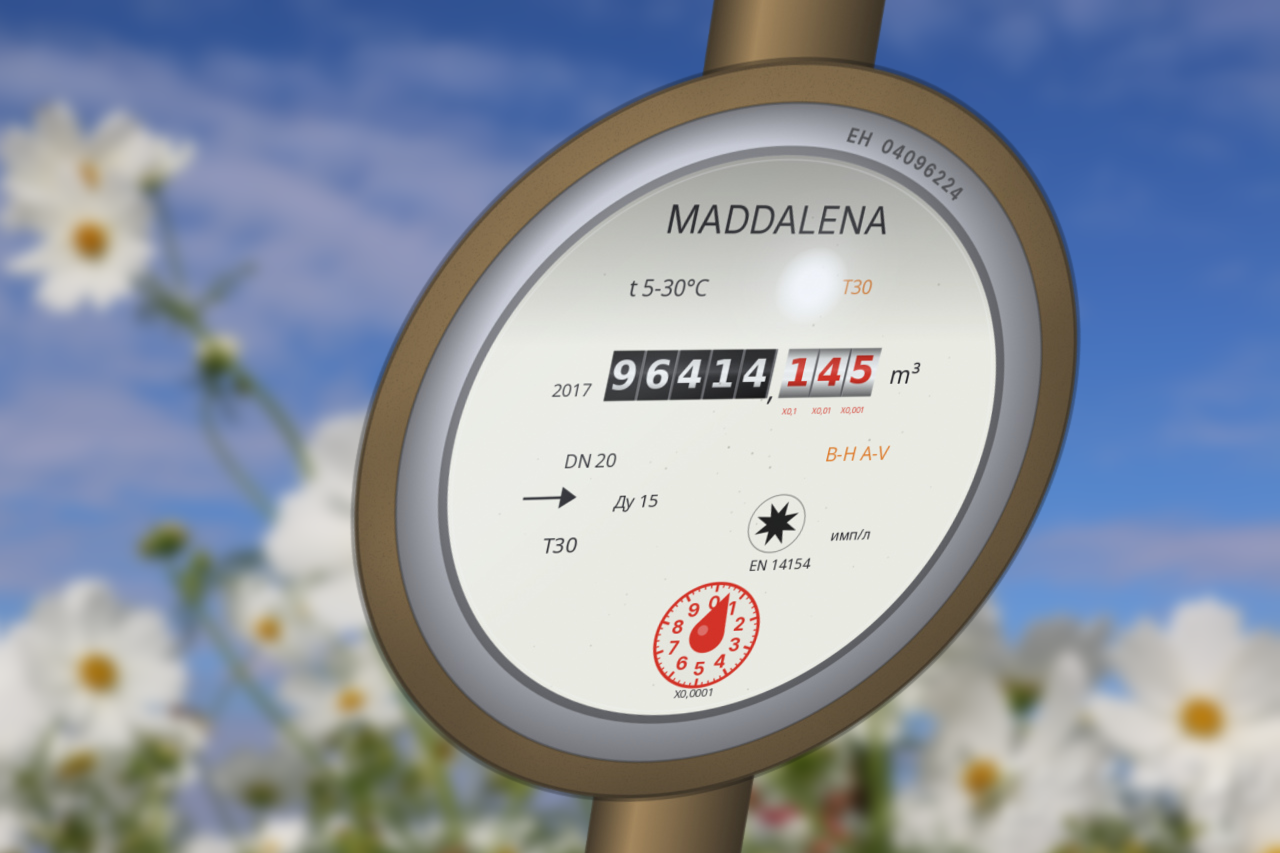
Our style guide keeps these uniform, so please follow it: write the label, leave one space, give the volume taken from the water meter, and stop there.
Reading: 96414.1450 m³
